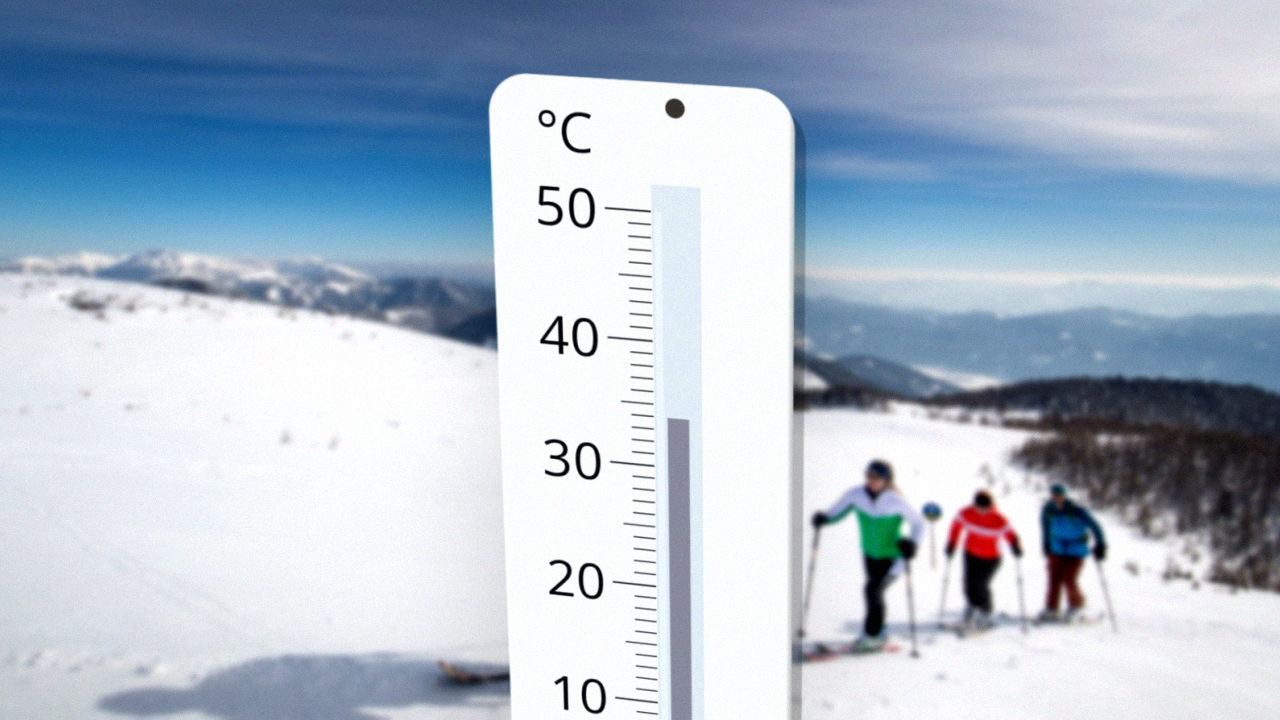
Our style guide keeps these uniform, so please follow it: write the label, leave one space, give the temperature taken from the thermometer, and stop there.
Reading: 34 °C
